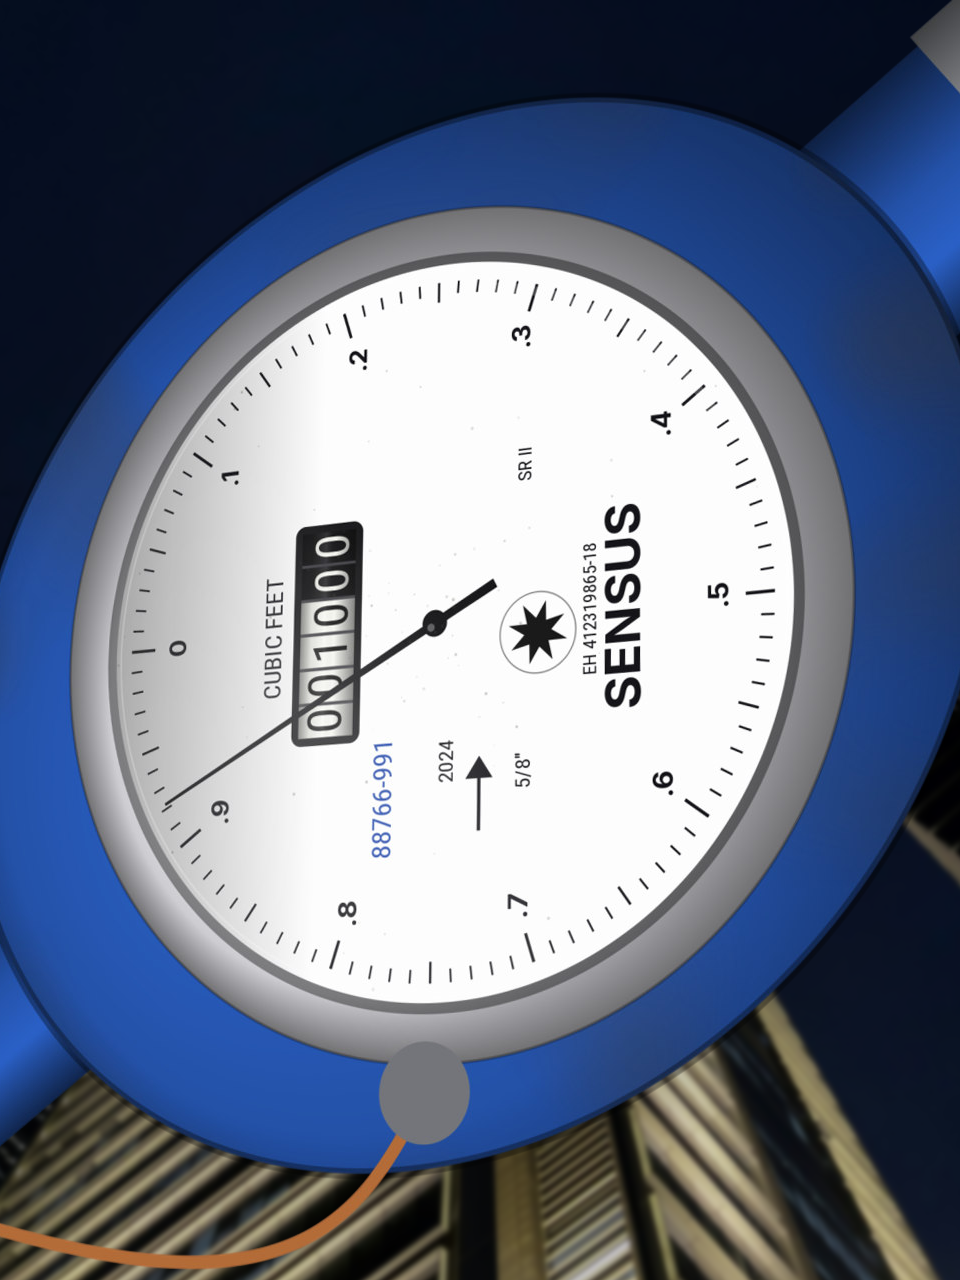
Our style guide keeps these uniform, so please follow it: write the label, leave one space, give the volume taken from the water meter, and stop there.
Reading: 999.92 ft³
